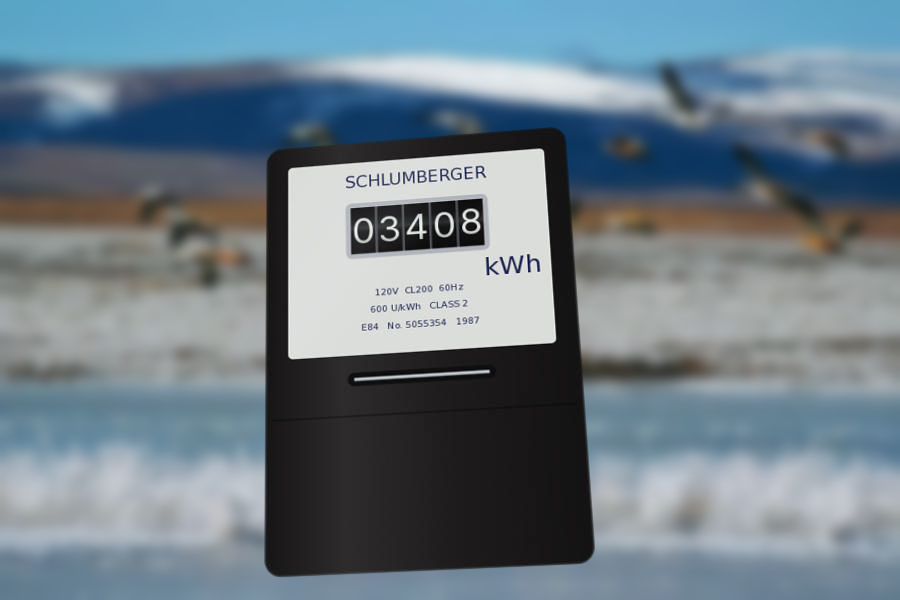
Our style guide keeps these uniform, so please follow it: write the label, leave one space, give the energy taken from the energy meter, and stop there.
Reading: 3408 kWh
